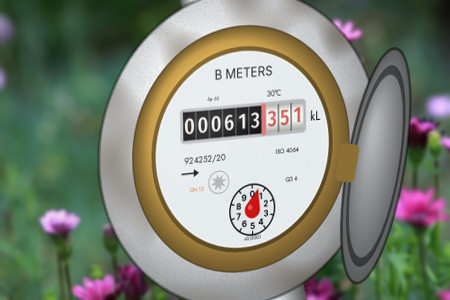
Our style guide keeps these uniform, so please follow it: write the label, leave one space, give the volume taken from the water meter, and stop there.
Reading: 613.3510 kL
